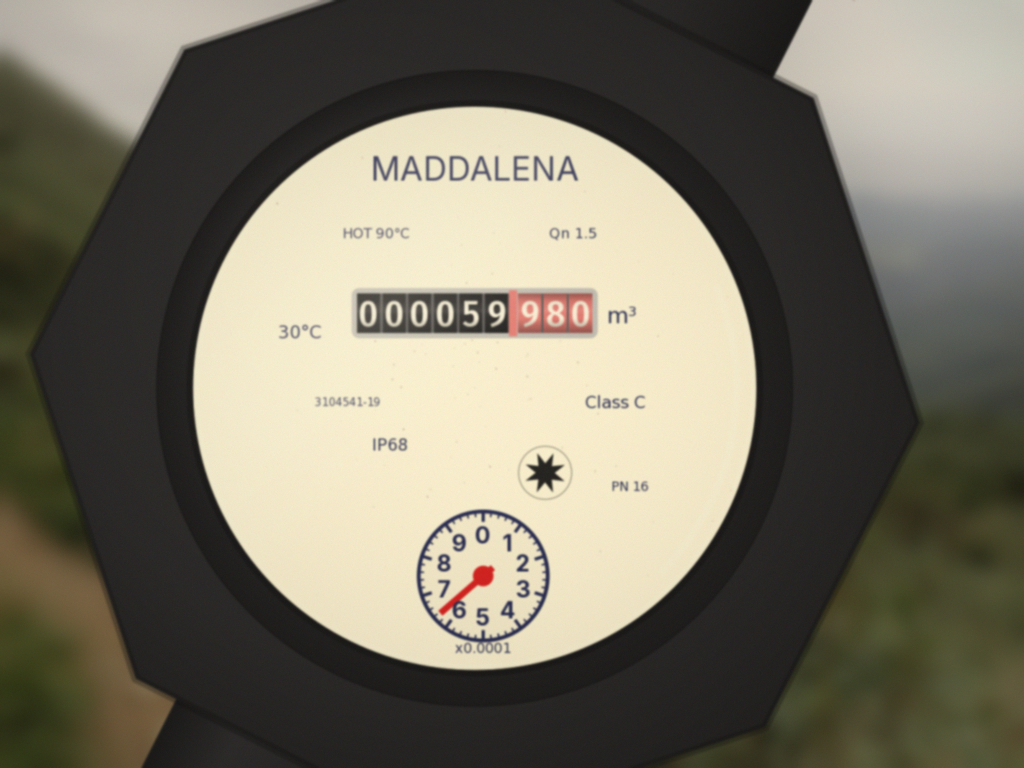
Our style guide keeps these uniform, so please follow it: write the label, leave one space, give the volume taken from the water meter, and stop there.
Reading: 59.9806 m³
